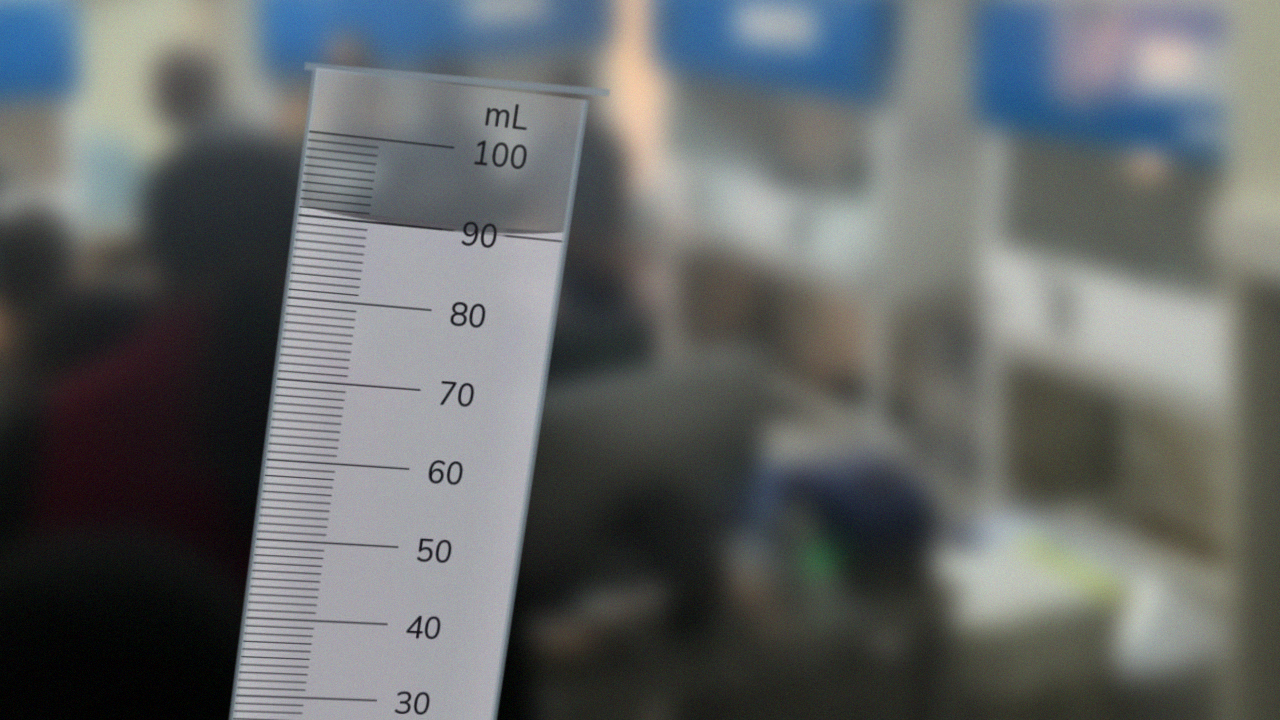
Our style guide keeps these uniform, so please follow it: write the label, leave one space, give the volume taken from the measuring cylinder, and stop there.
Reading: 90 mL
